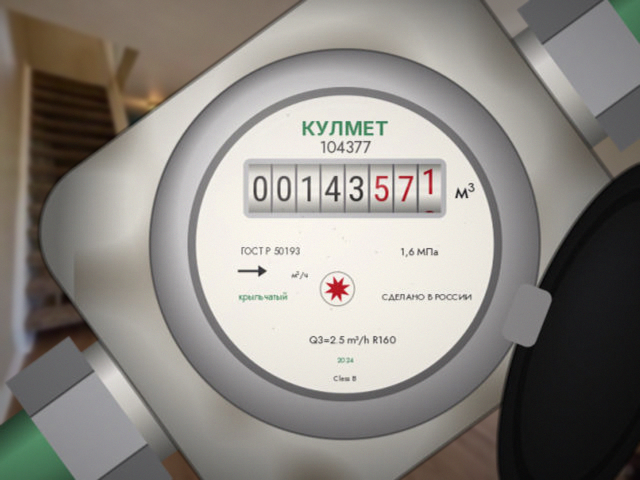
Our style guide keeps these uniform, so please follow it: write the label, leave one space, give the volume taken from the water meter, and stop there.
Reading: 143.571 m³
